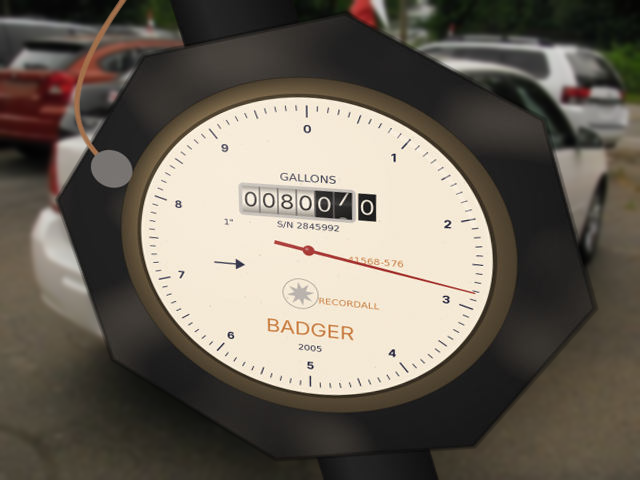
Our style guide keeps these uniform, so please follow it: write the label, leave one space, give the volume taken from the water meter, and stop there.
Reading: 80072.8 gal
